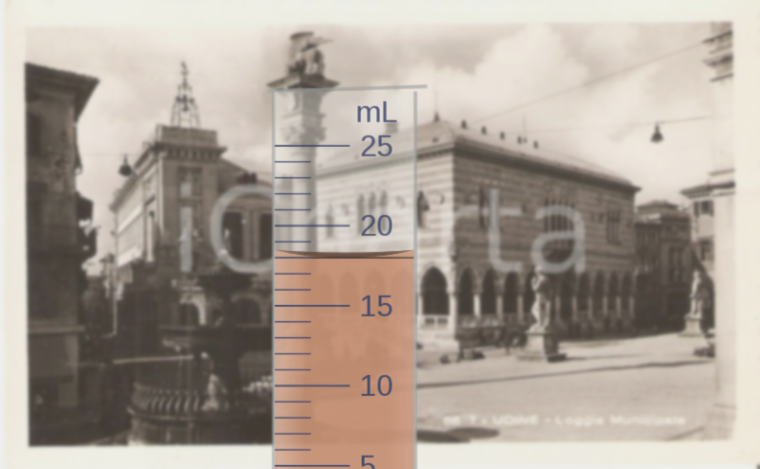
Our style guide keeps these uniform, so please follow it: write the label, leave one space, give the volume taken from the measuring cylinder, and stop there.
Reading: 18 mL
